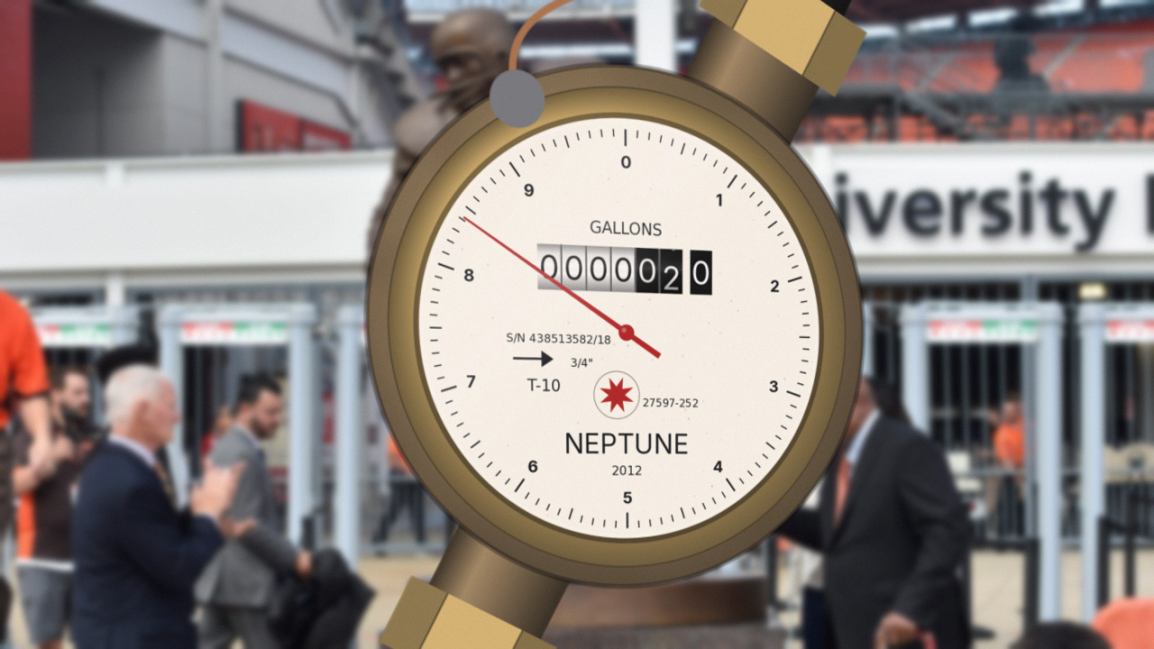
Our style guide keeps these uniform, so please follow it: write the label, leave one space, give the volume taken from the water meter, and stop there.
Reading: 18.4 gal
